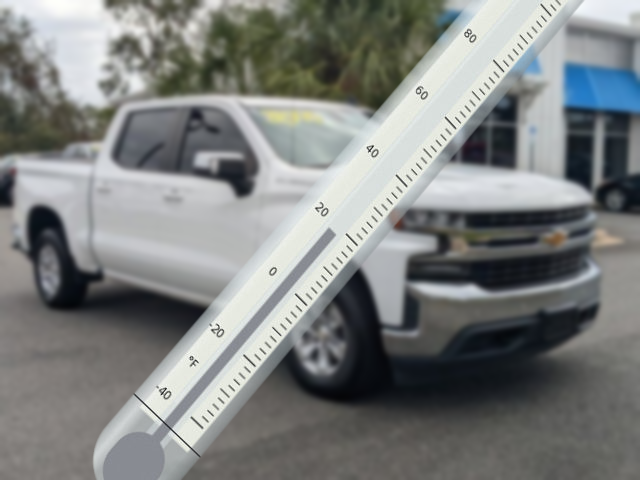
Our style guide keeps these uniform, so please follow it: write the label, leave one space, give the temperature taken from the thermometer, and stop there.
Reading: 18 °F
